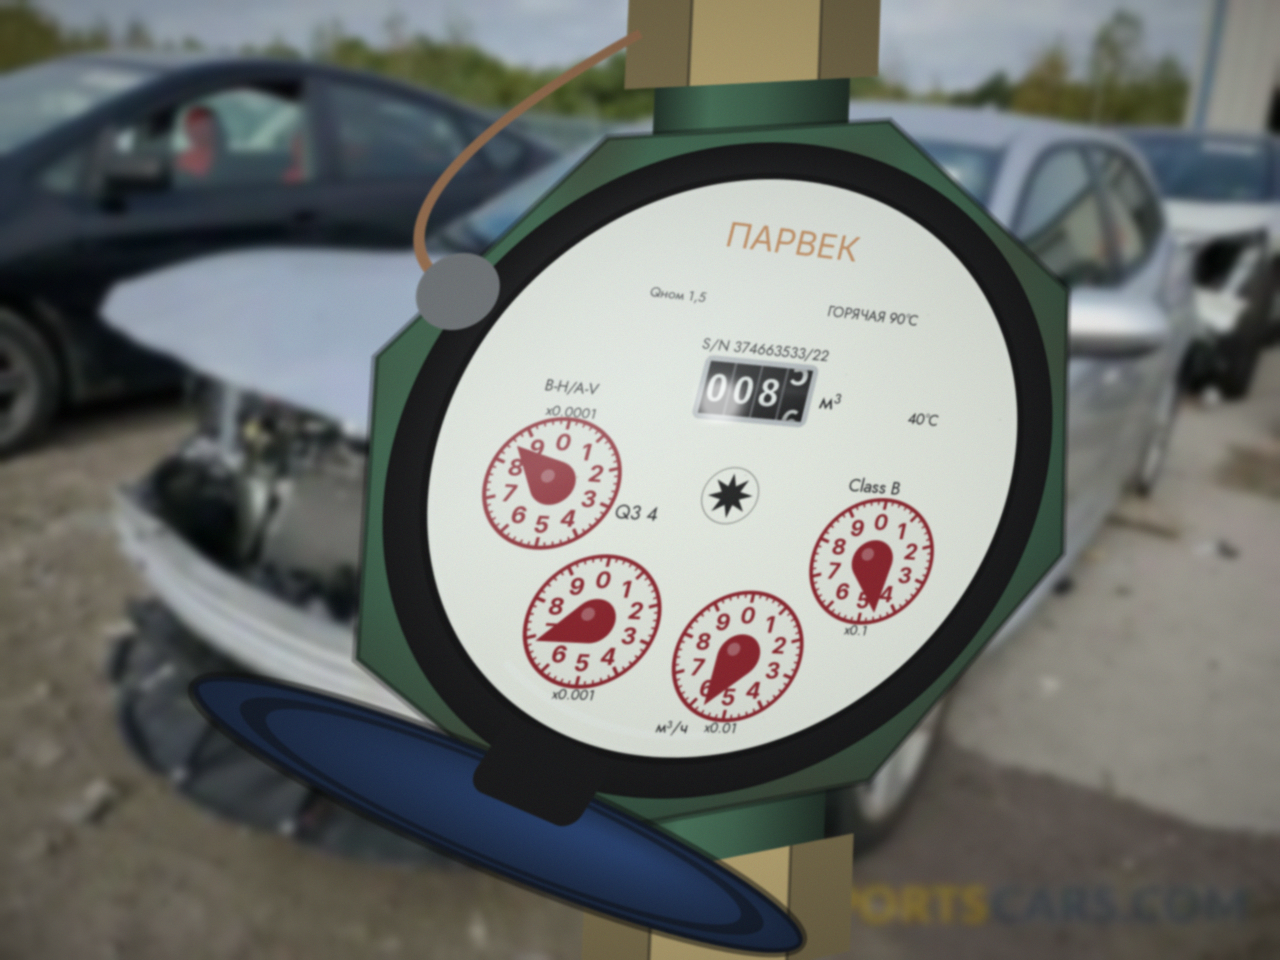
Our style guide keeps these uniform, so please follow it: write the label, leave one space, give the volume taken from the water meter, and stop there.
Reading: 85.4568 m³
